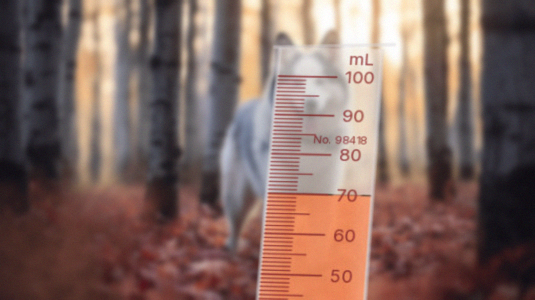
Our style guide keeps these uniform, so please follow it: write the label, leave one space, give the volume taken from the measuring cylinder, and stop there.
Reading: 70 mL
